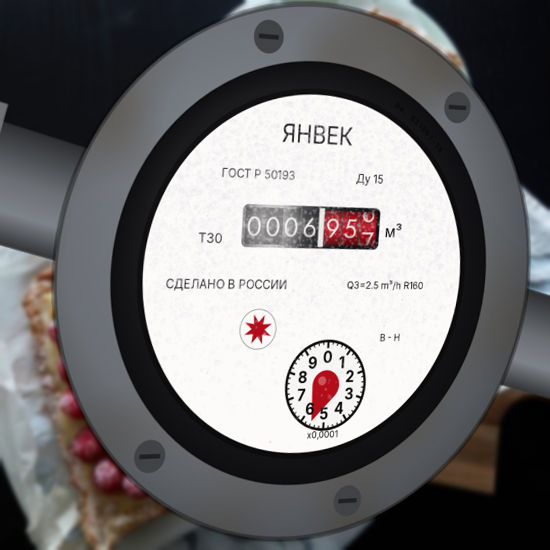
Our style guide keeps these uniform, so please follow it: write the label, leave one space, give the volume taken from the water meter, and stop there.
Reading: 6.9565 m³
